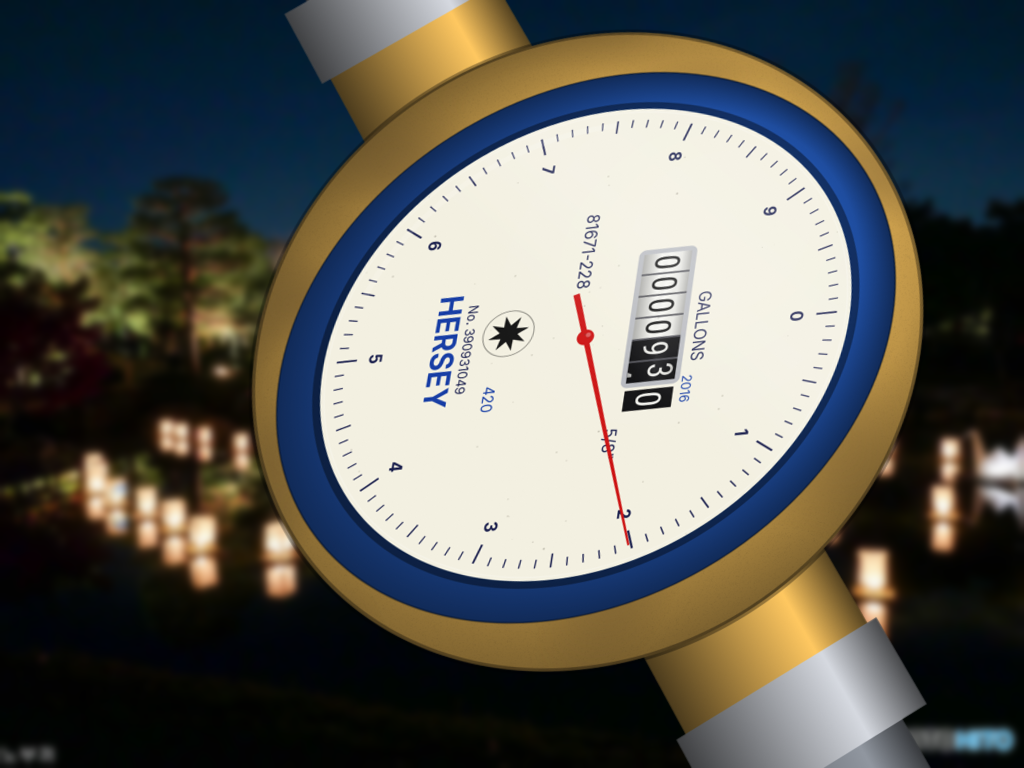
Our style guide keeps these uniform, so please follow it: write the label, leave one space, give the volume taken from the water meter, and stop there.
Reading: 932.0 gal
